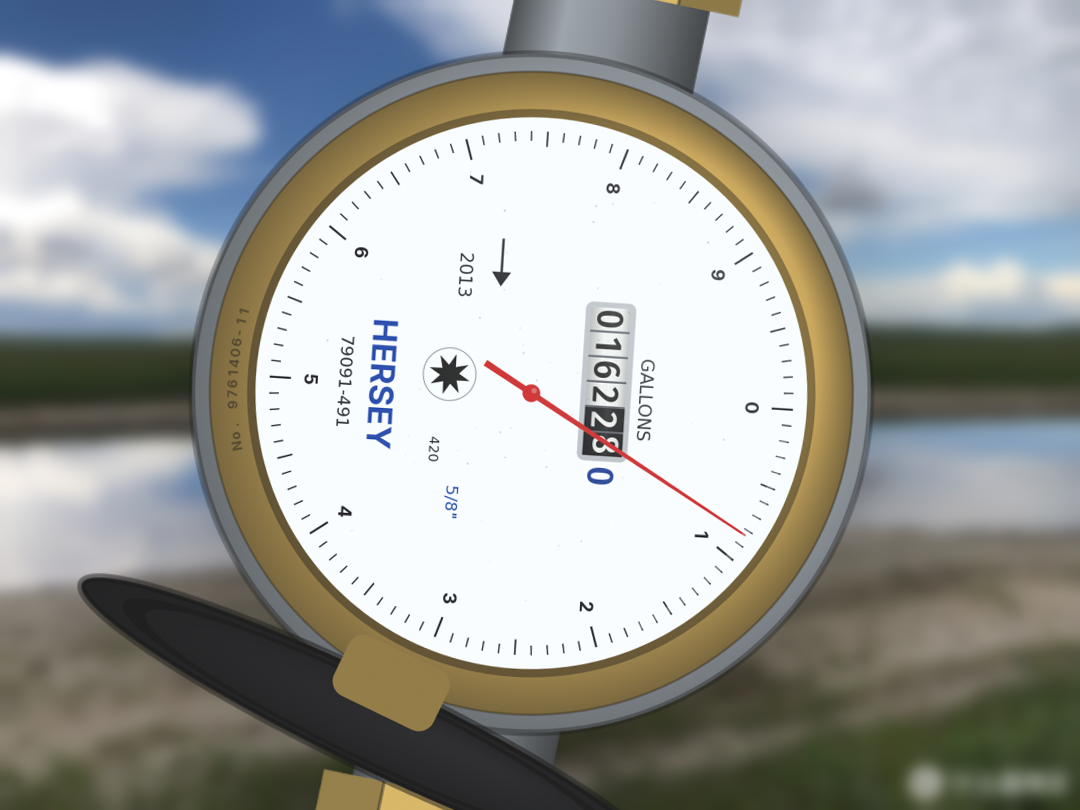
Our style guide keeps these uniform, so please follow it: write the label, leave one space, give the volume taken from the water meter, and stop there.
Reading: 162280.8 gal
